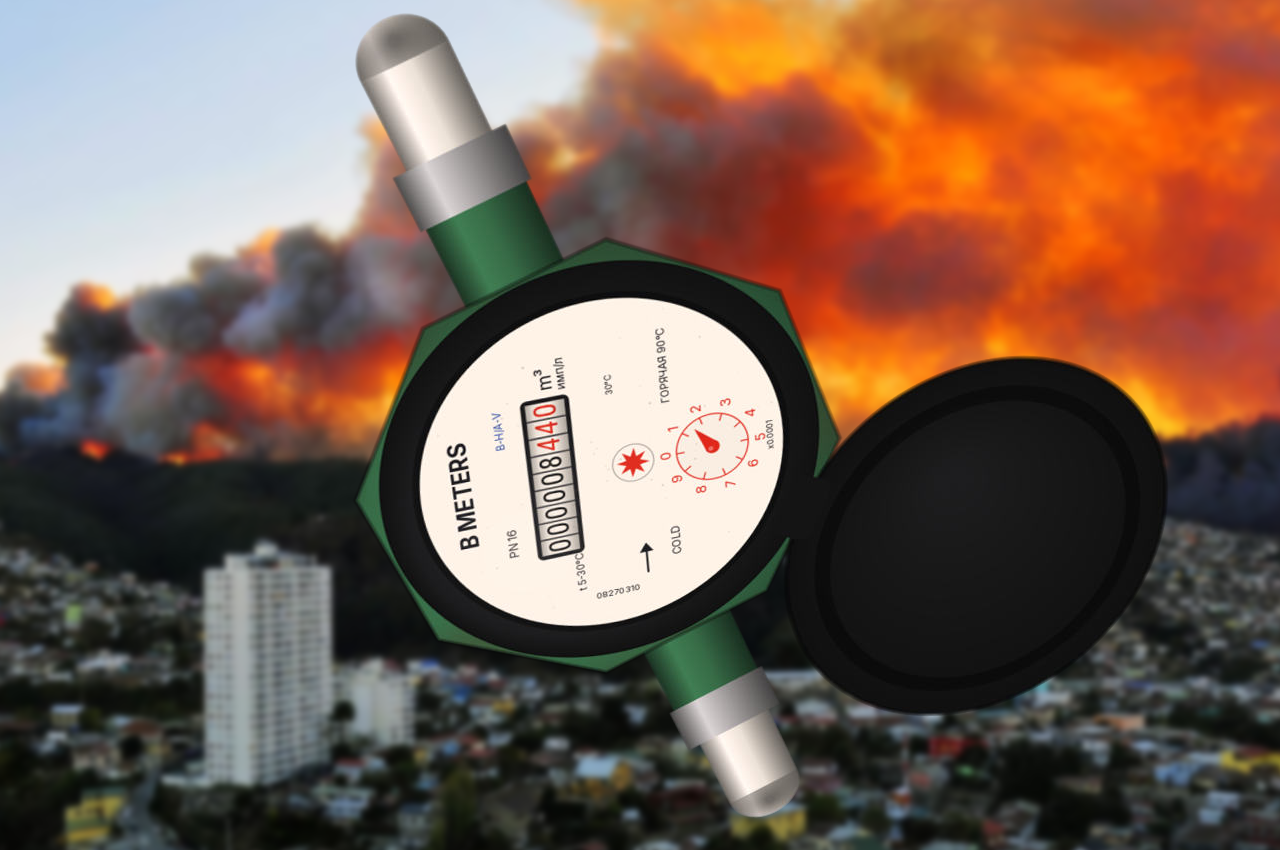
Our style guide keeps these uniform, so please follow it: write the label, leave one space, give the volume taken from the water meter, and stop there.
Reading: 8.4401 m³
